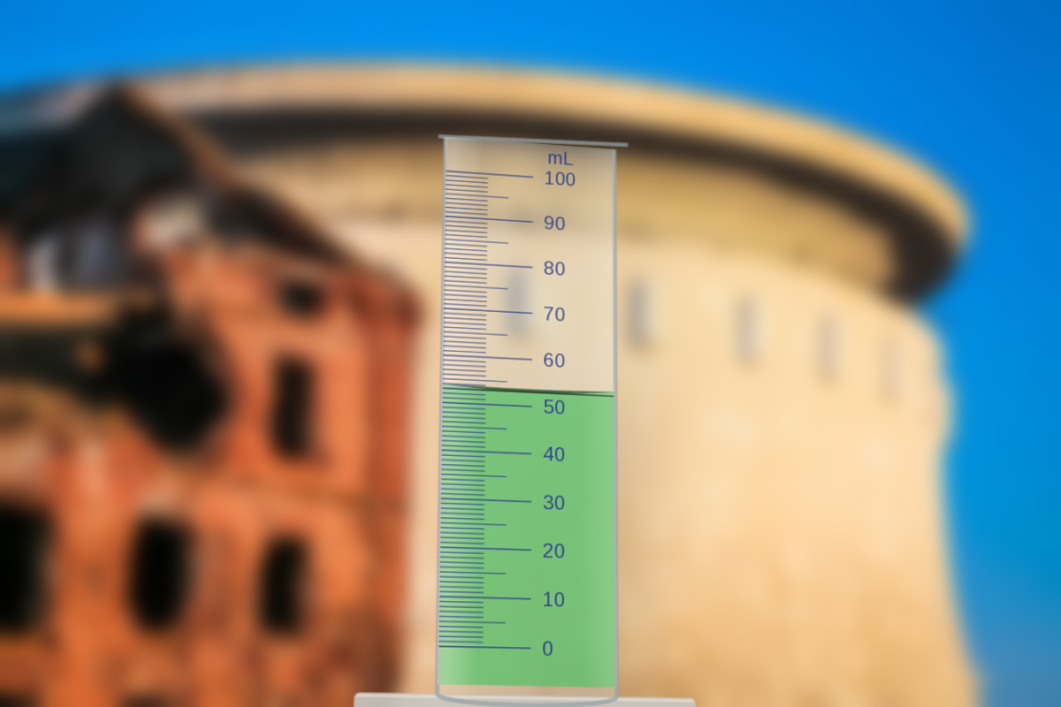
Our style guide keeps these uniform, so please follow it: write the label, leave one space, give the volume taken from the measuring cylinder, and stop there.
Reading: 53 mL
